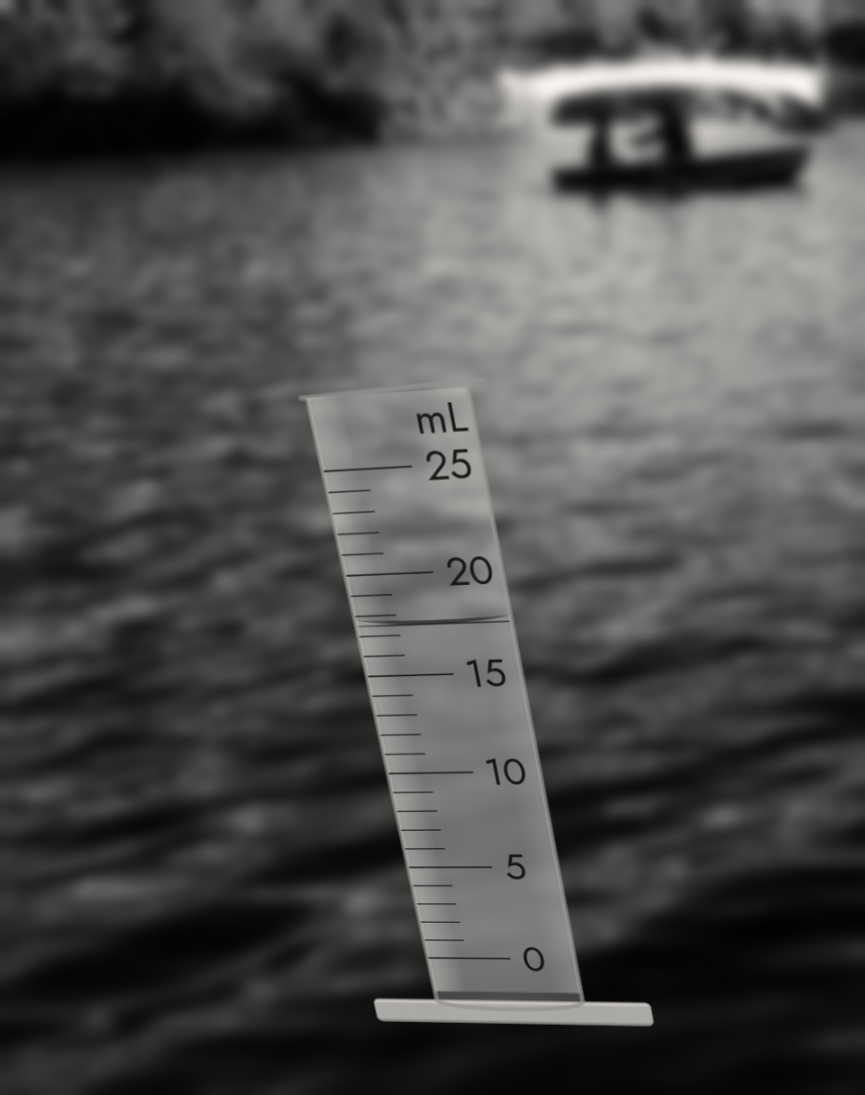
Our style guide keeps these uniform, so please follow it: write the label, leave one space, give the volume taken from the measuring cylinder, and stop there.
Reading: 17.5 mL
